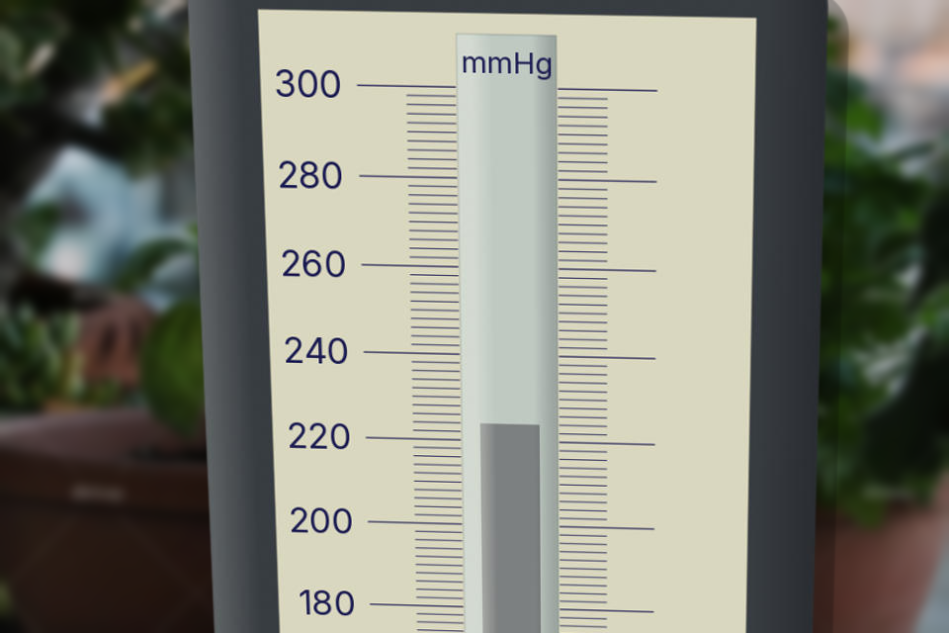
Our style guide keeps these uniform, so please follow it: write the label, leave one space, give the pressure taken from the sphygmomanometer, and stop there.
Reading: 224 mmHg
